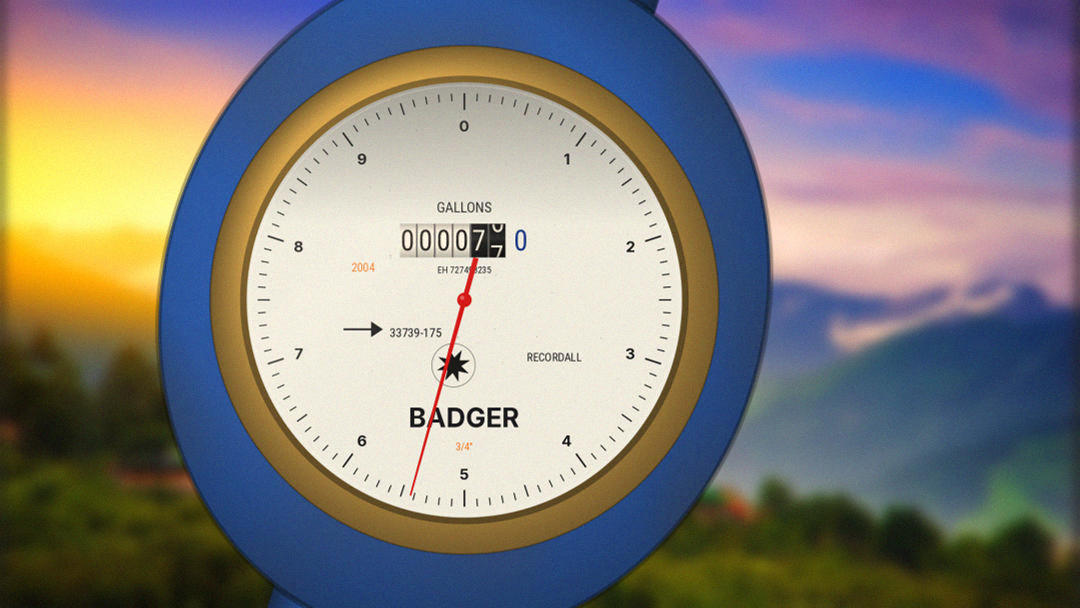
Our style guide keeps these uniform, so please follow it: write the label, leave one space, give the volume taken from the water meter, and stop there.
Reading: 765.4 gal
